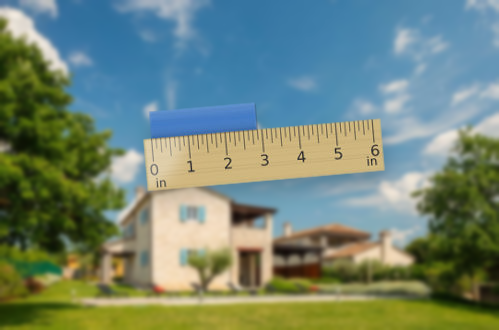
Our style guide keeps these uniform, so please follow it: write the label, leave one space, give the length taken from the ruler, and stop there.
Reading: 2.875 in
